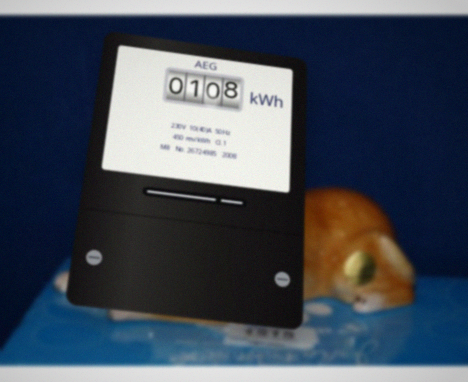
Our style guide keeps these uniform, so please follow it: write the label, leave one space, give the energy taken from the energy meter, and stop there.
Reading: 108 kWh
